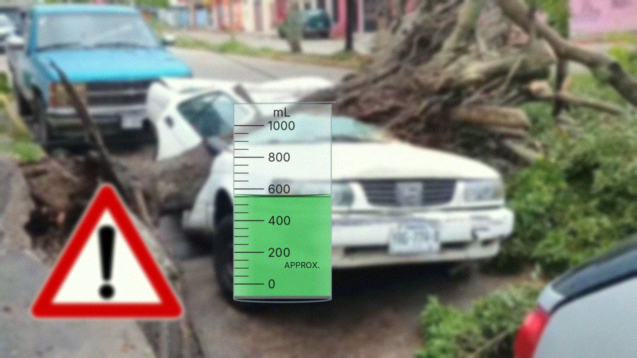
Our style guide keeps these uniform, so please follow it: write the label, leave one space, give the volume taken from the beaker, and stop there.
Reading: 550 mL
